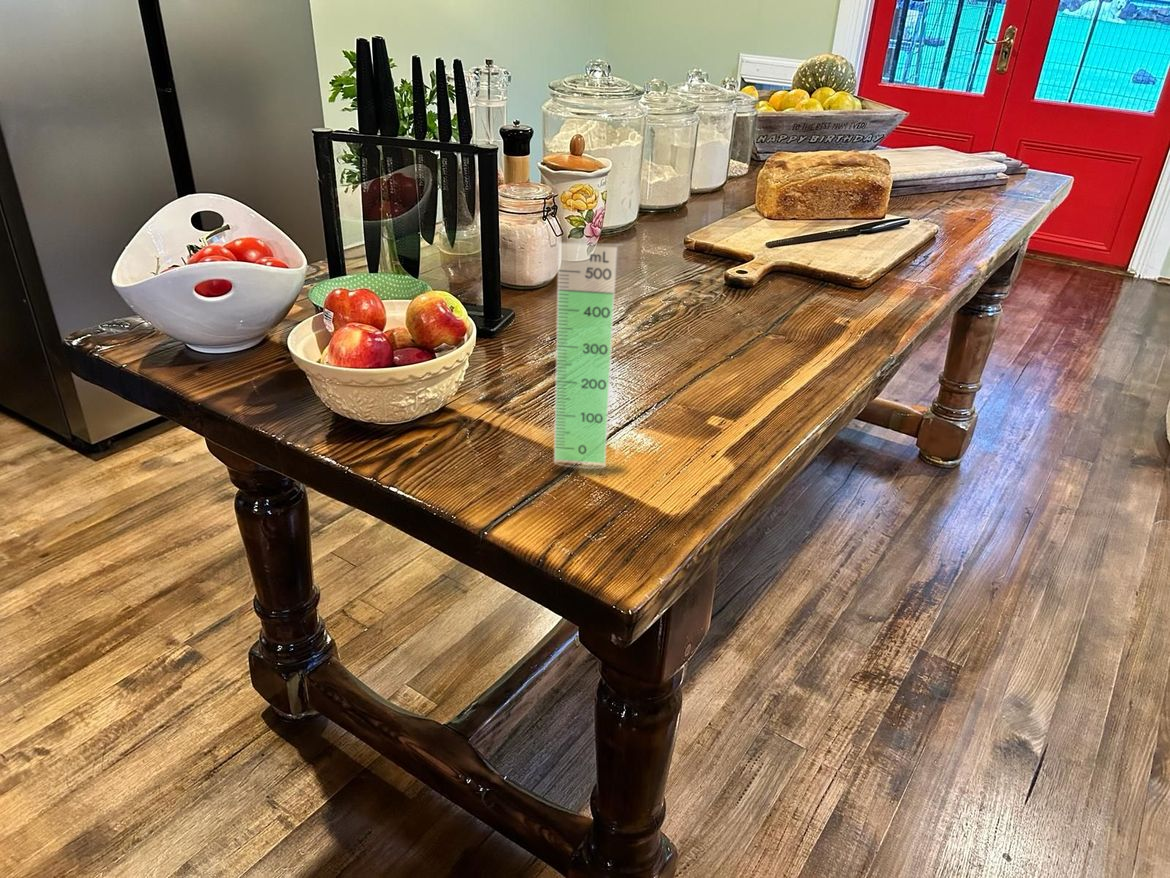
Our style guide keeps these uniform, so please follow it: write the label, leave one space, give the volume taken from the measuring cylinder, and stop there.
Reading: 450 mL
